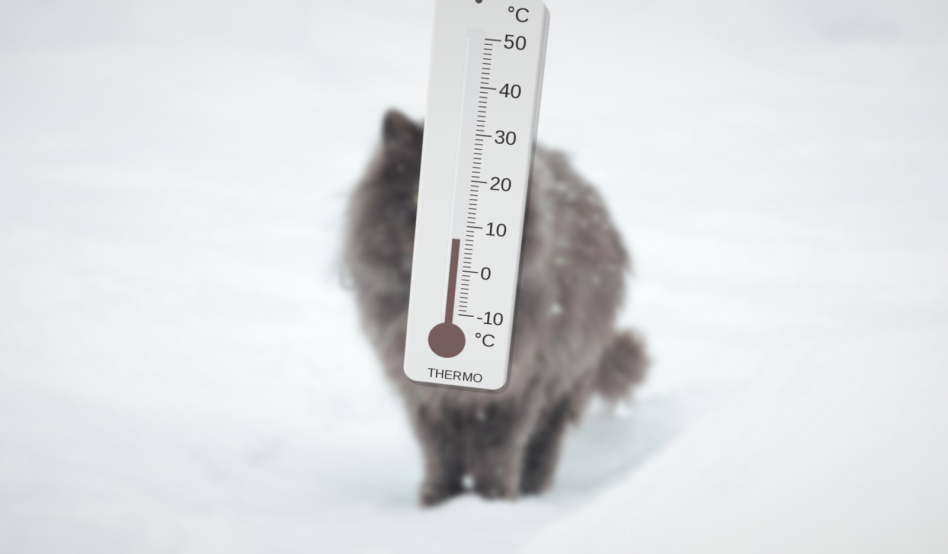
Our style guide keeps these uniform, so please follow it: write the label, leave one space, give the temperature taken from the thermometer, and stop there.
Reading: 7 °C
